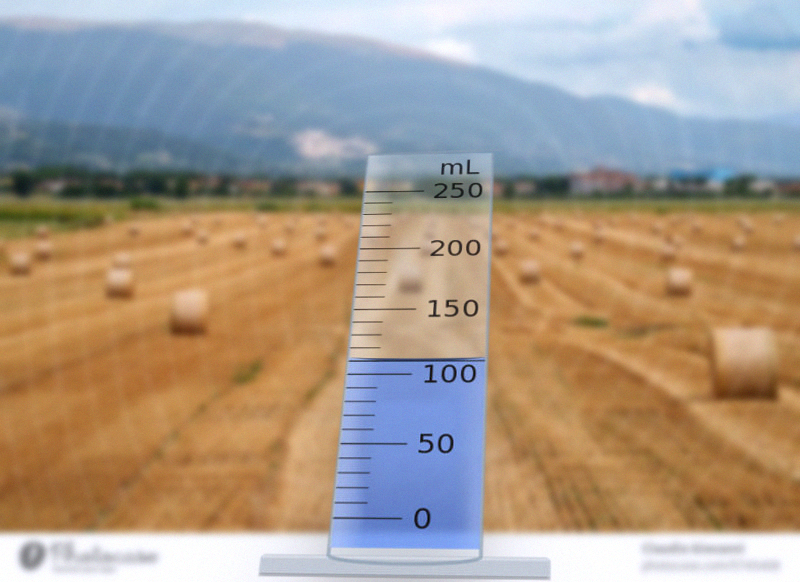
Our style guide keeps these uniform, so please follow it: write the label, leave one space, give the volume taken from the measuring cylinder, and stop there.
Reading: 110 mL
